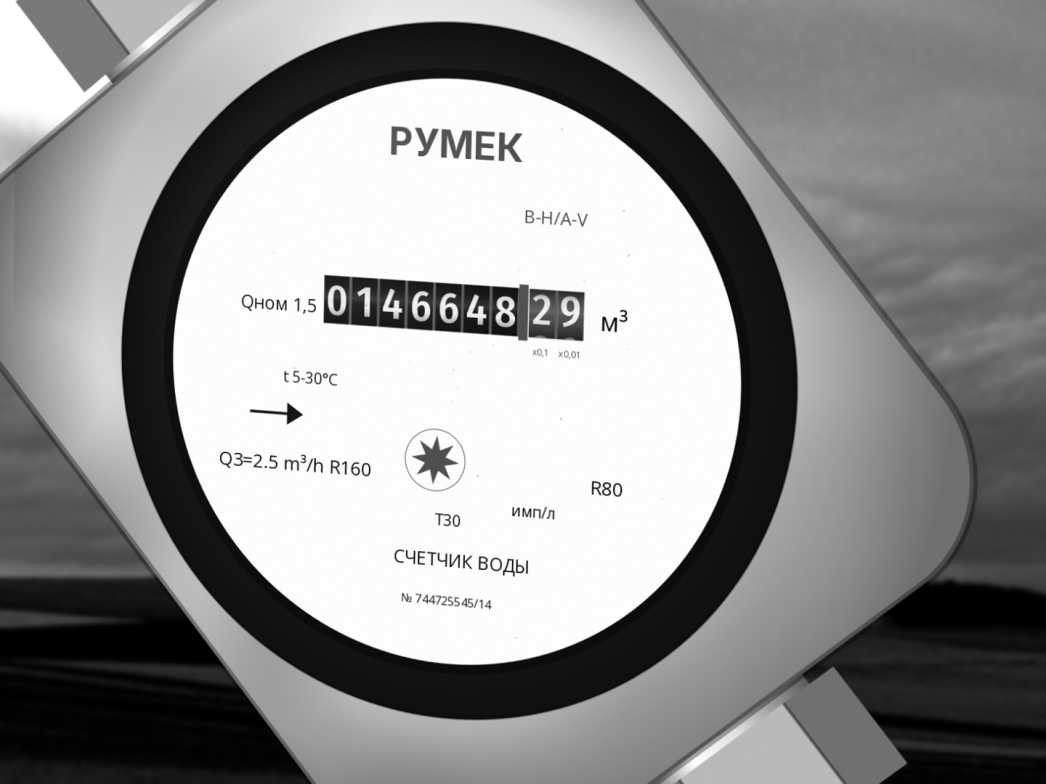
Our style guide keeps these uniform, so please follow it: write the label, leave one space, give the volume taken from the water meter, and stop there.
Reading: 146648.29 m³
